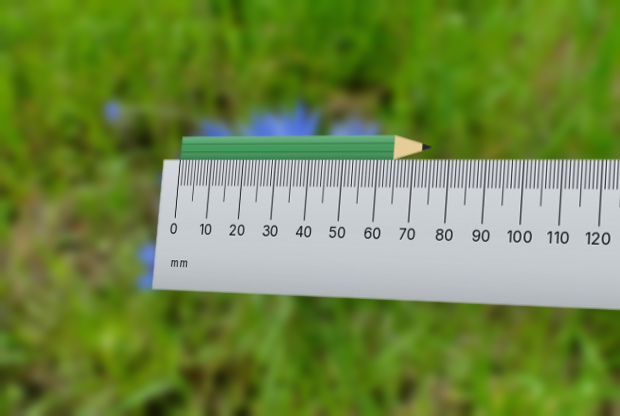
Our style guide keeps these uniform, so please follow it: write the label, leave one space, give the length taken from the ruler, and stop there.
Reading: 75 mm
